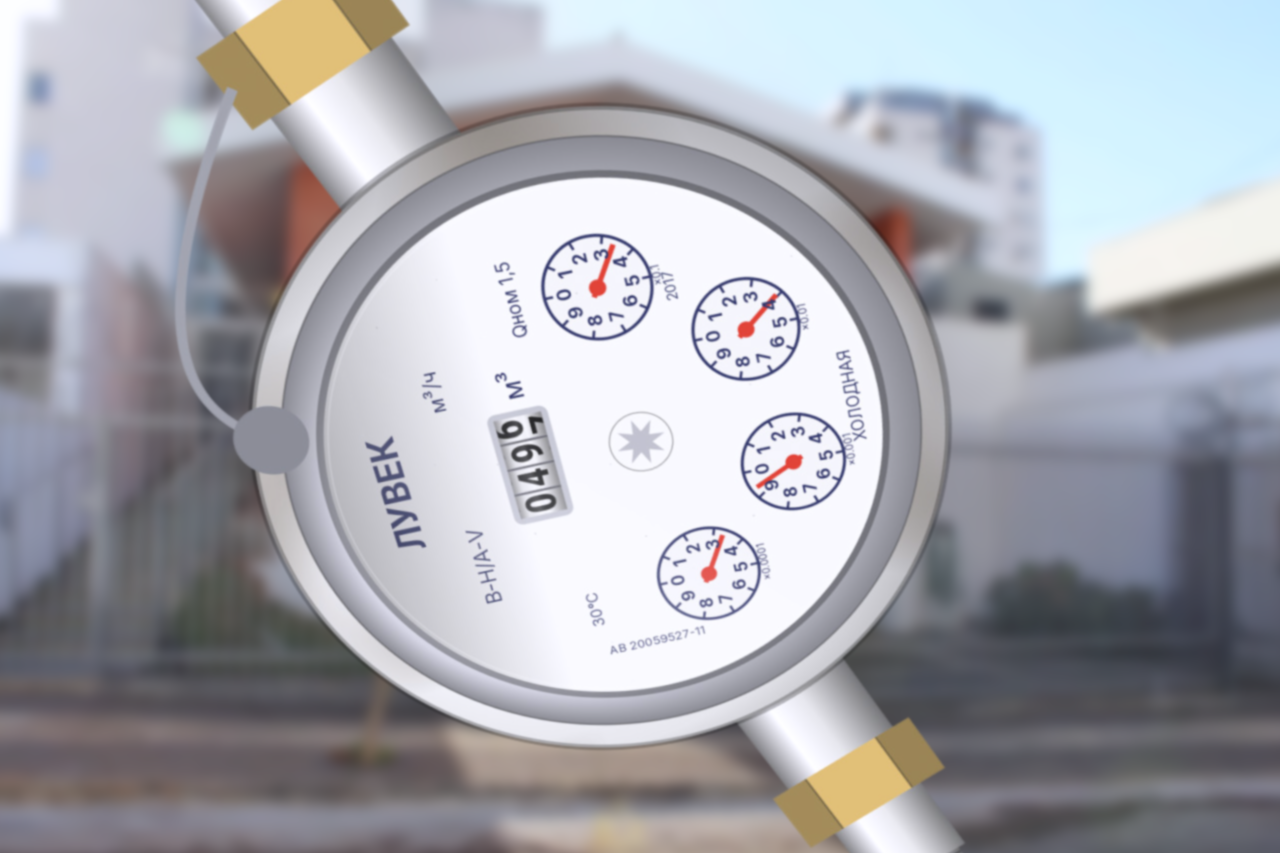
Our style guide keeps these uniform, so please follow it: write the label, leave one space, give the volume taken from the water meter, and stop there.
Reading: 496.3393 m³
